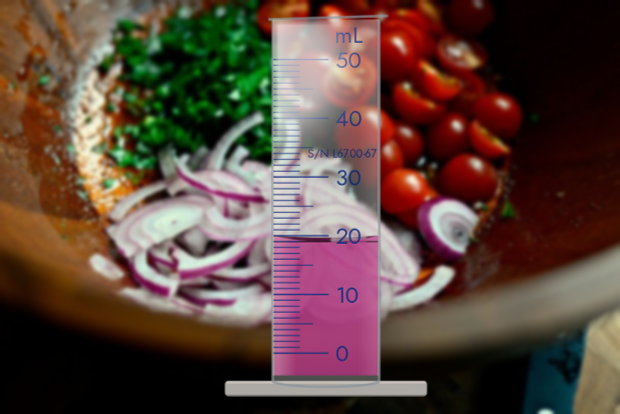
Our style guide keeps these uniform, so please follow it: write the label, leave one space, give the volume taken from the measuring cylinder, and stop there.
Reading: 19 mL
